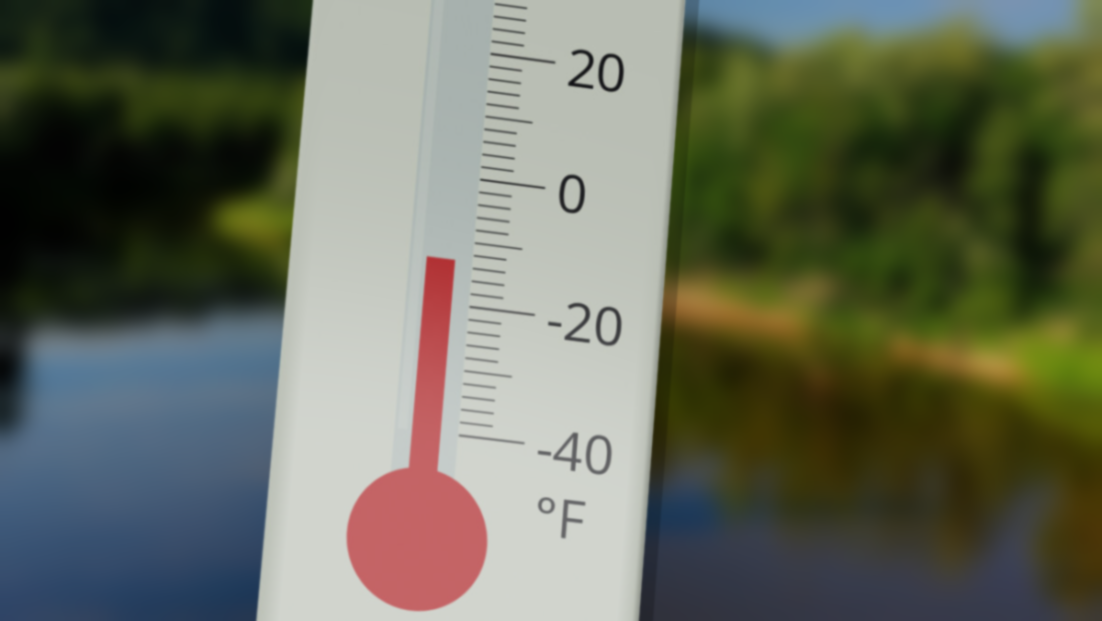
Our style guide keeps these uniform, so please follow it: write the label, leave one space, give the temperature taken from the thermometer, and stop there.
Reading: -13 °F
